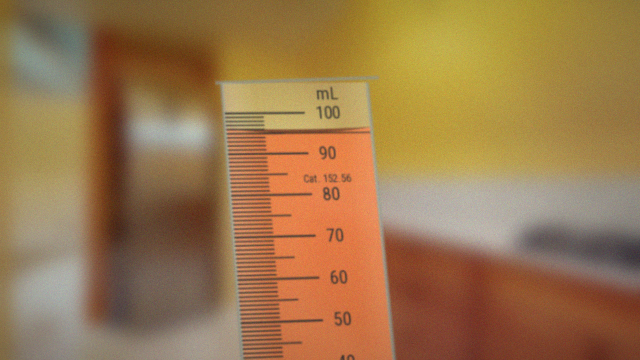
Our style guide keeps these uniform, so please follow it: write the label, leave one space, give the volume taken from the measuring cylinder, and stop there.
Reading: 95 mL
